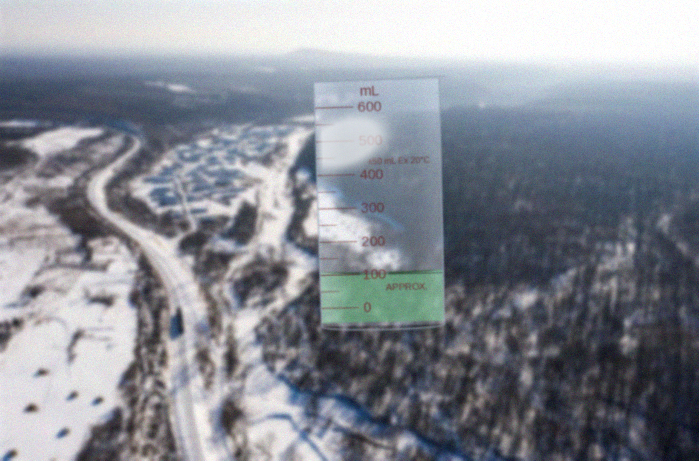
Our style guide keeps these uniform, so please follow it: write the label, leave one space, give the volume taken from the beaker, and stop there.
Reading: 100 mL
